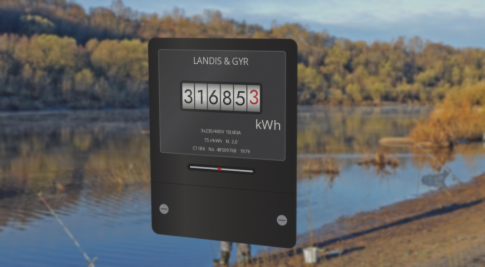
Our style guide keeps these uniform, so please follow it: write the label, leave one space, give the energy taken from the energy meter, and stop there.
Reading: 31685.3 kWh
